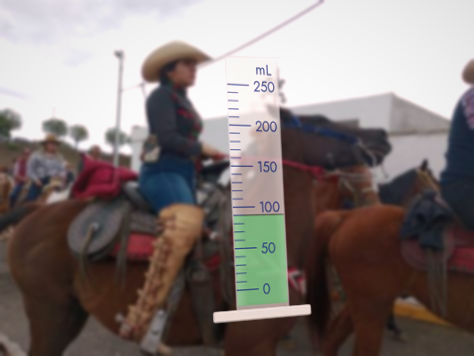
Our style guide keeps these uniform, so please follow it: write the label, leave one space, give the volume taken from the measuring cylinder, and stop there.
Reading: 90 mL
